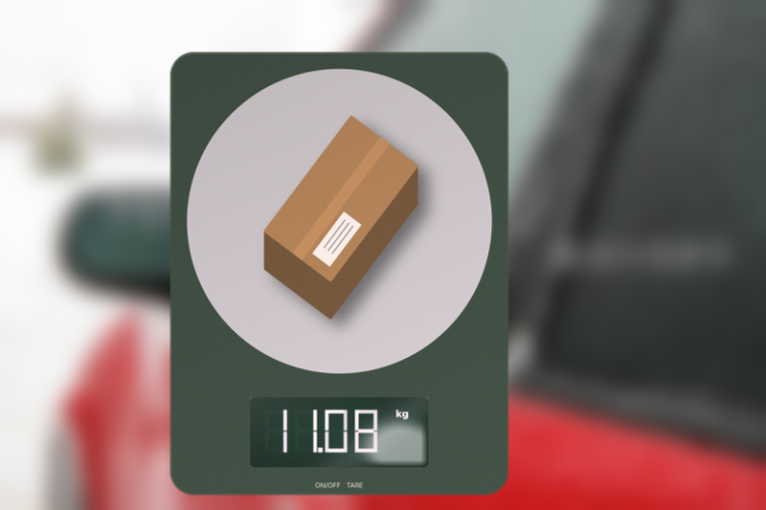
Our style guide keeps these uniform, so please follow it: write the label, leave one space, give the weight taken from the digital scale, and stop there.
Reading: 11.08 kg
